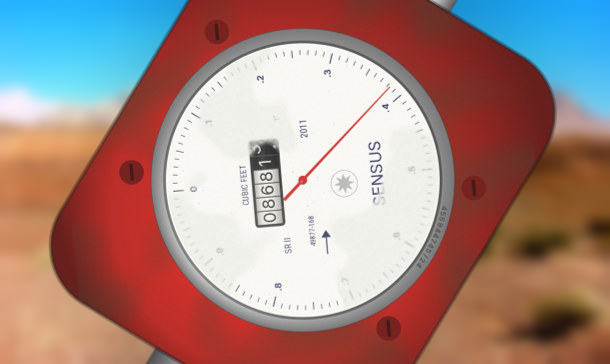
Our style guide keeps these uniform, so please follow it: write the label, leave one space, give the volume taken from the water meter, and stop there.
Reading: 86813.38 ft³
